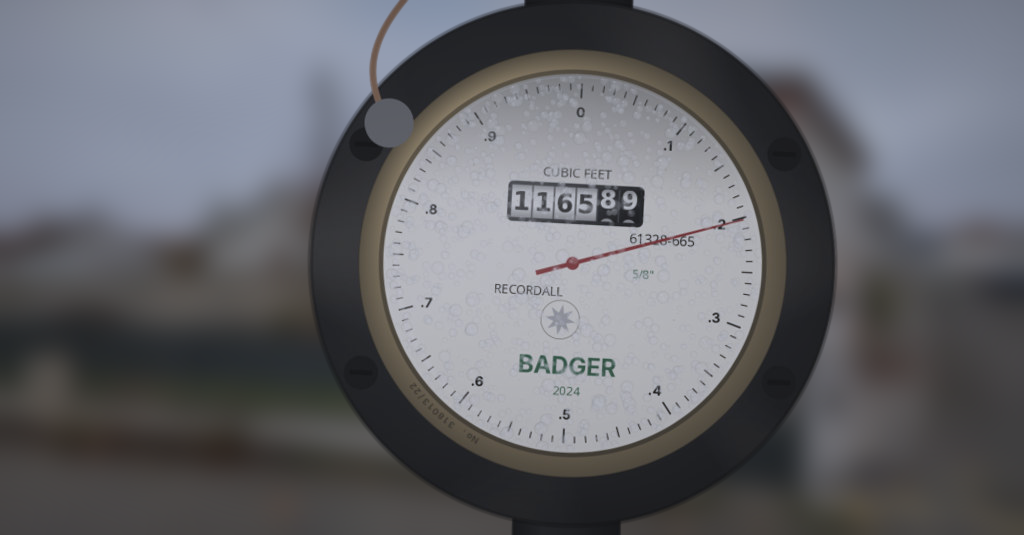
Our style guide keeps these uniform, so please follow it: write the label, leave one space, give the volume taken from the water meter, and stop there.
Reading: 116589.20 ft³
